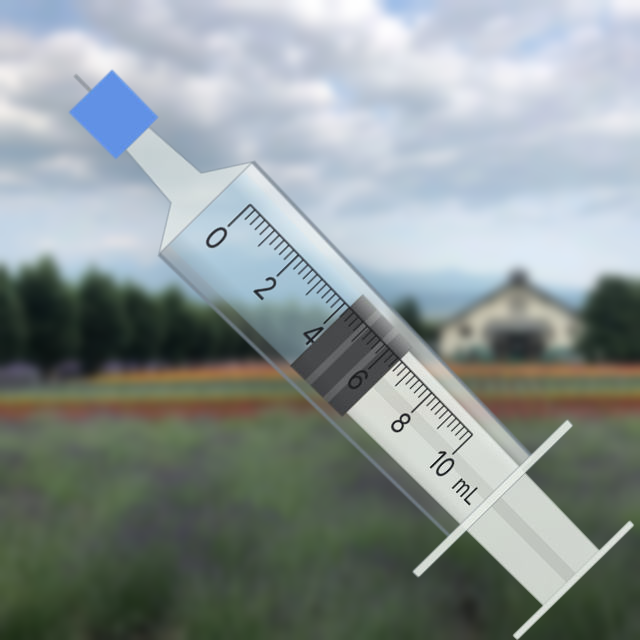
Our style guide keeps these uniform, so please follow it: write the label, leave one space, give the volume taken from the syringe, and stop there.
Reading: 4.2 mL
